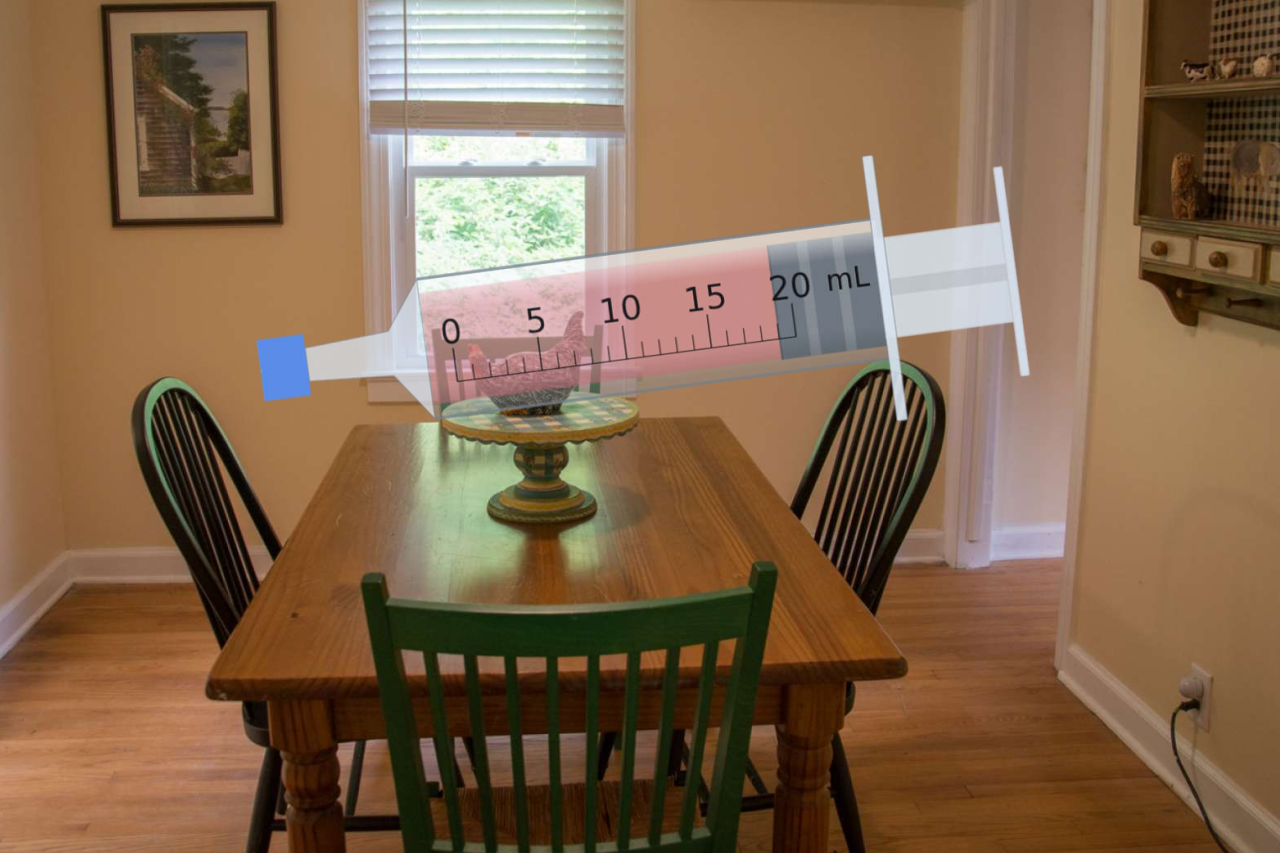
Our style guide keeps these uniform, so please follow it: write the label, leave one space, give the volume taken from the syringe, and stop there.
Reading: 19 mL
